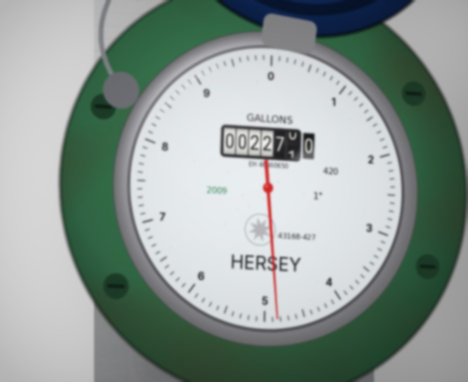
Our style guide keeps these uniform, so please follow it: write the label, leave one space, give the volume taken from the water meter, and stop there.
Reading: 22704.8 gal
